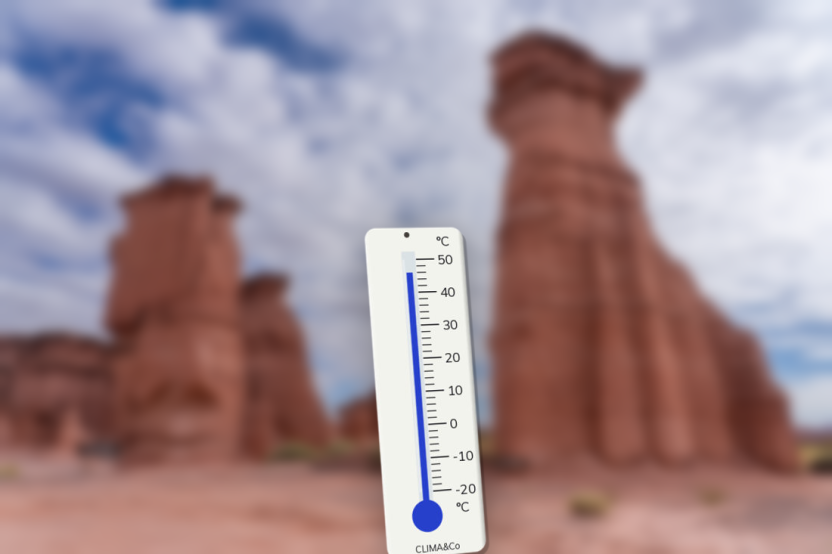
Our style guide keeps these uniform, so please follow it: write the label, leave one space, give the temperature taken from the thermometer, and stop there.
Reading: 46 °C
